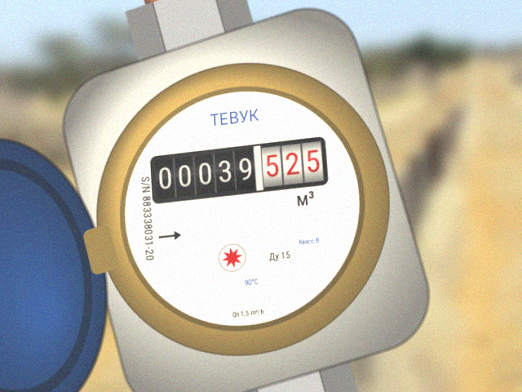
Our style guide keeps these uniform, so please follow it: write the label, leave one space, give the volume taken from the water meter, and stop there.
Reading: 39.525 m³
